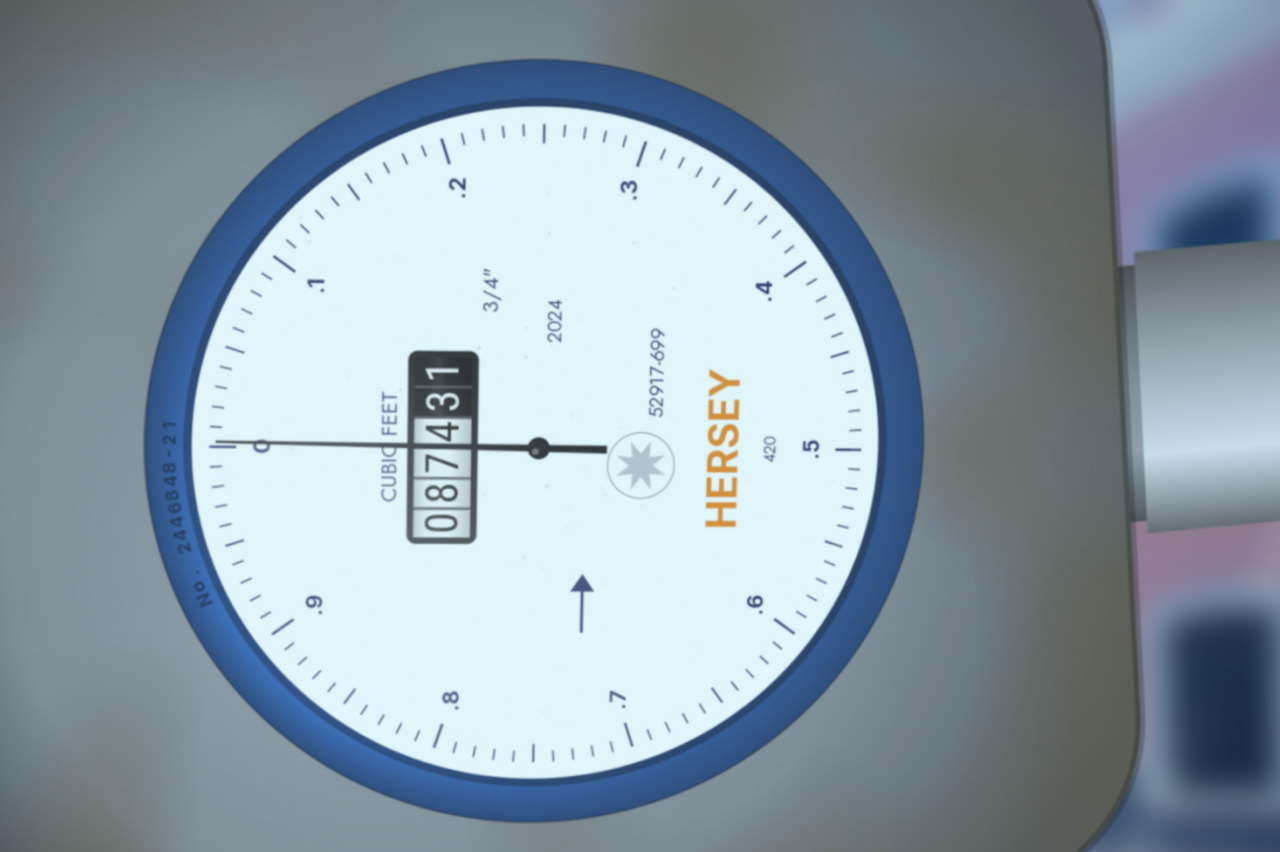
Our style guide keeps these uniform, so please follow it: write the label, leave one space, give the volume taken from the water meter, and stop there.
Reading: 87431.00 ft³
